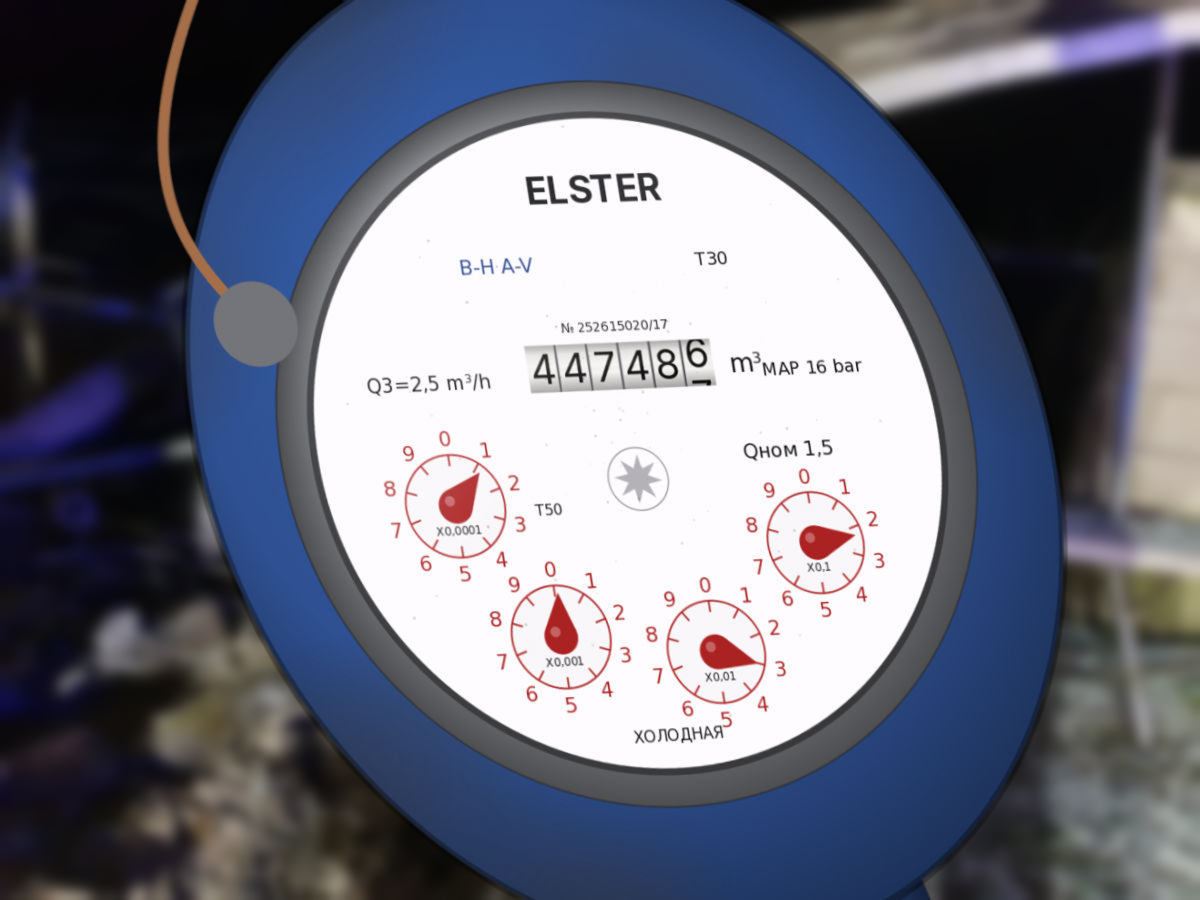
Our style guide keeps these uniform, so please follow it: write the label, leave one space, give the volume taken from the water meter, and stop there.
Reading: 447486.2301 m³
